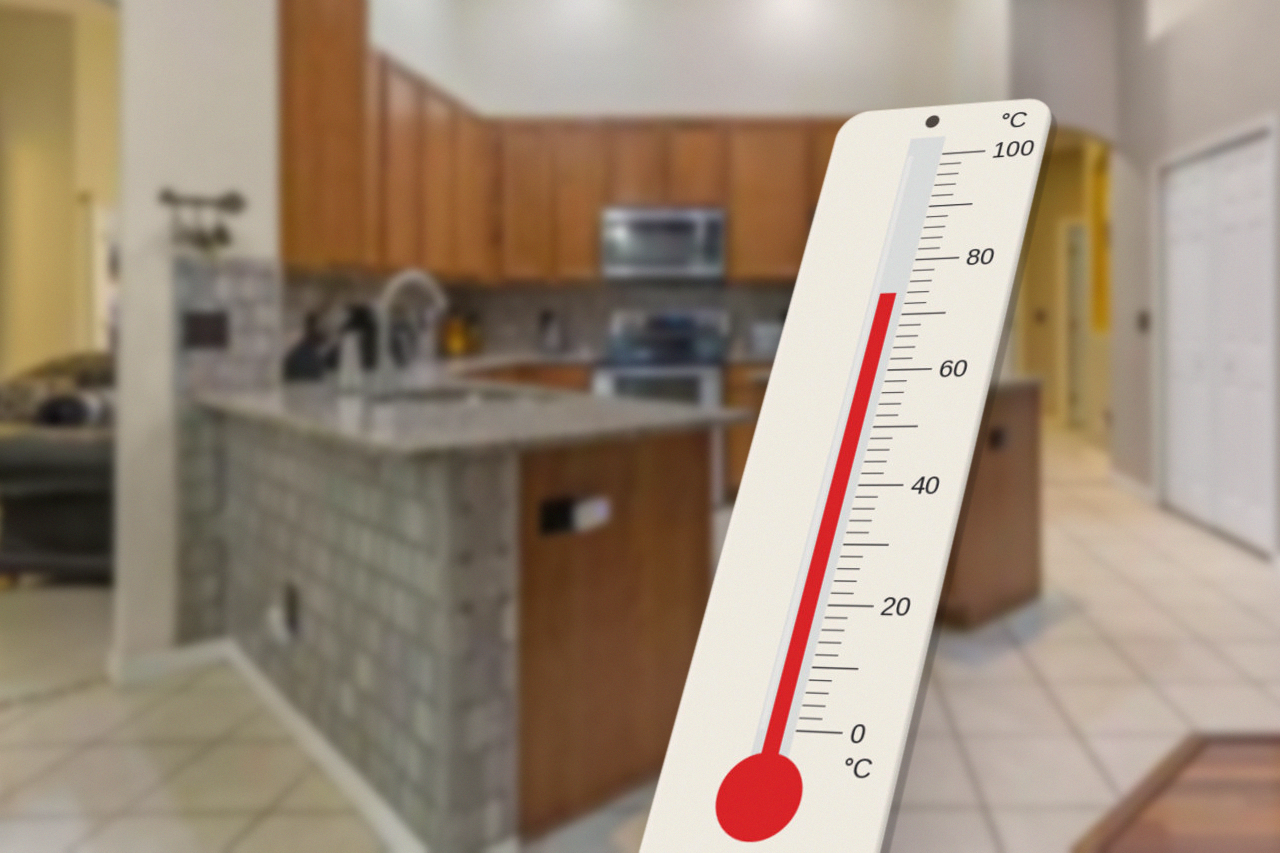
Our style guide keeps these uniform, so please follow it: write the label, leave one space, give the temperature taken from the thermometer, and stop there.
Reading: 74 °C
